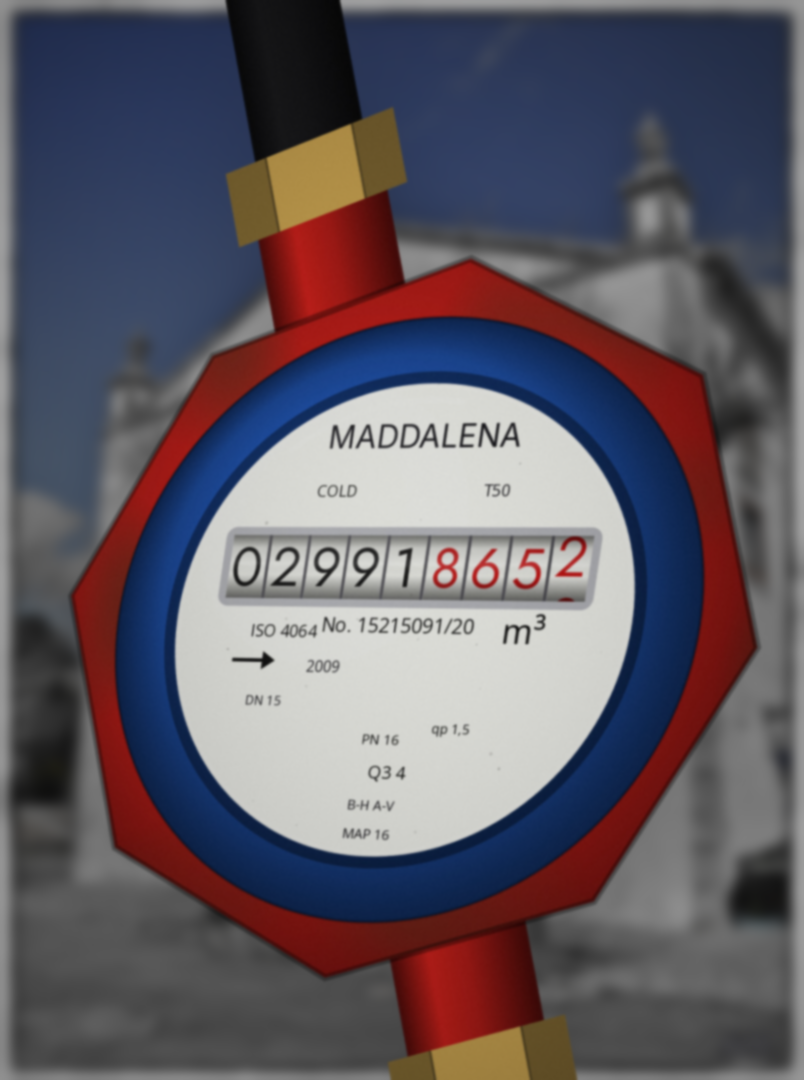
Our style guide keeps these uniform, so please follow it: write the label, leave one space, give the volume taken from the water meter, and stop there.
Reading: 2991.8652 m³
